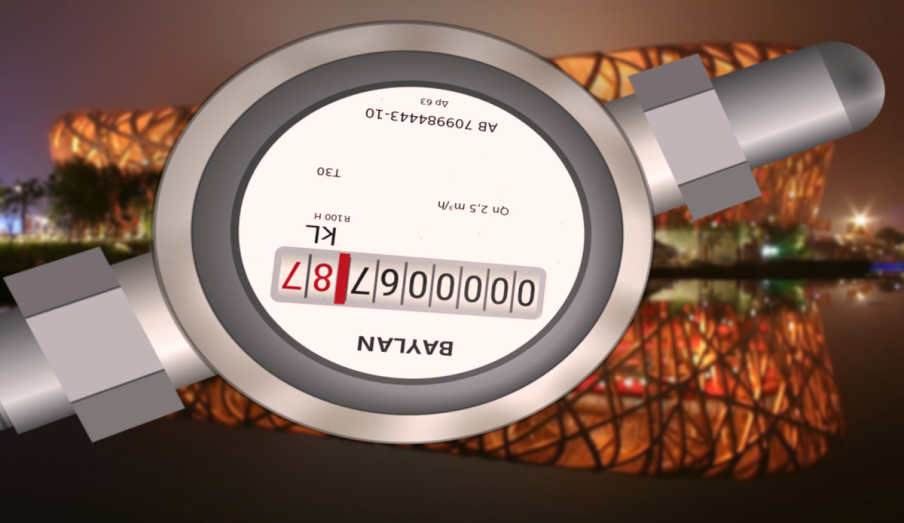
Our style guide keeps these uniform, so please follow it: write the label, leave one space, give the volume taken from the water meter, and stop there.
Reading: 67.87 kL
